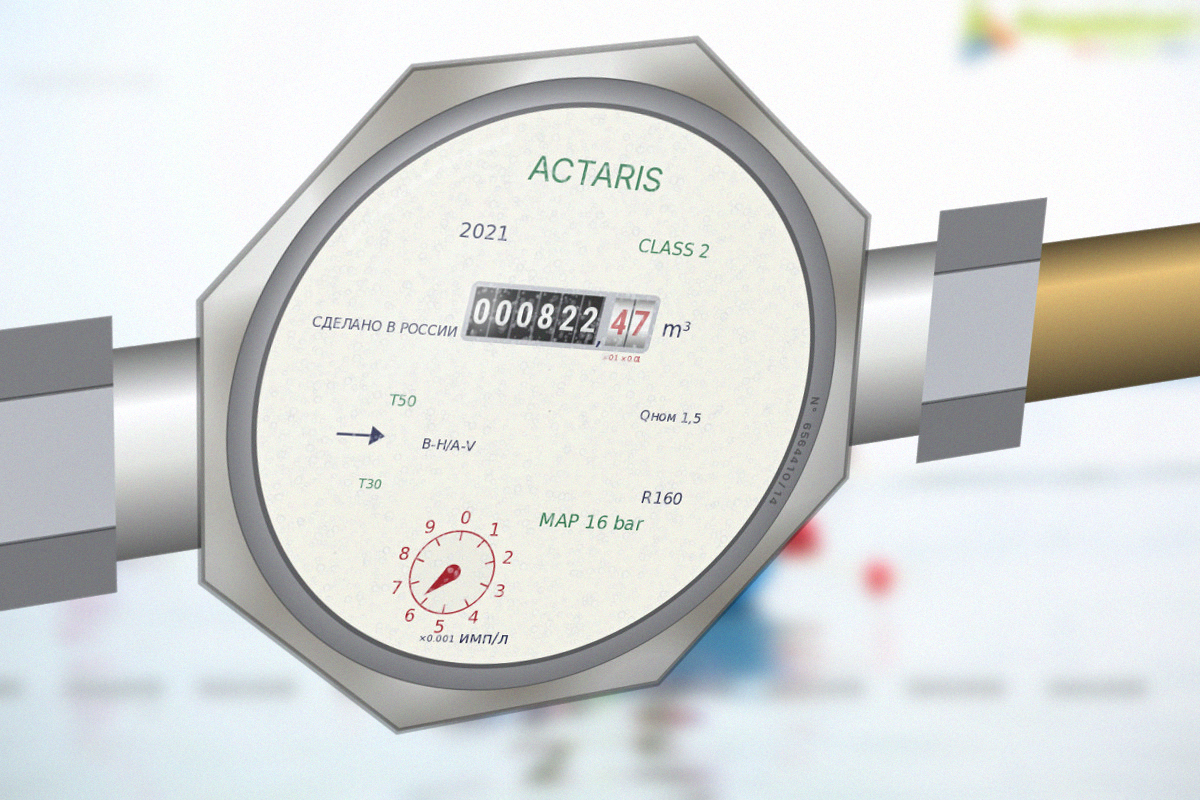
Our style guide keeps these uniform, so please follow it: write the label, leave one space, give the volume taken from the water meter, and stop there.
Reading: 822.476 m³
